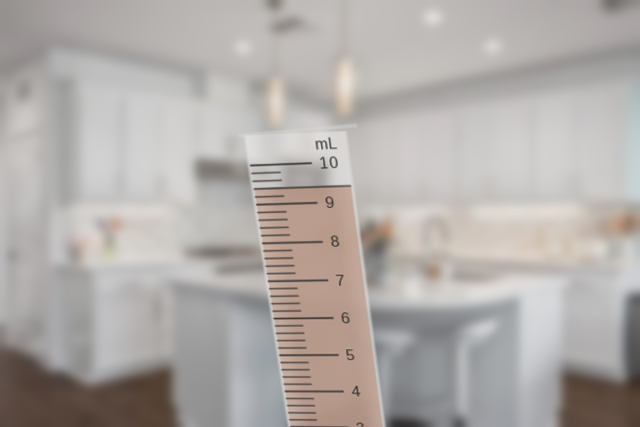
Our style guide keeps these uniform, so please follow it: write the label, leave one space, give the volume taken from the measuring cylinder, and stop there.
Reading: 9.4 mL
